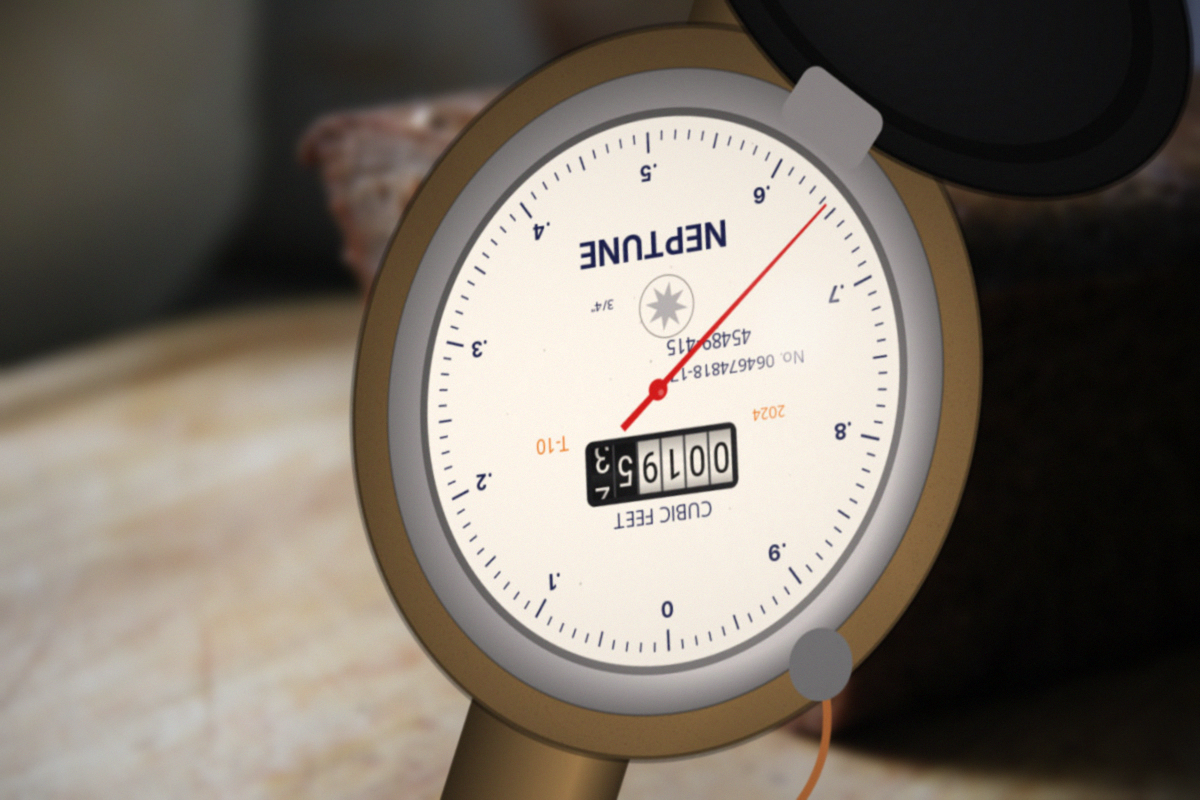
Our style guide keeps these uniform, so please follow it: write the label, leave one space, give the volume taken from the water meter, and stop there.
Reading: 1952.64 ft³
